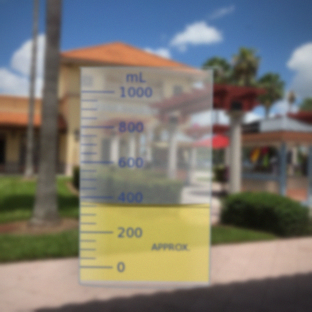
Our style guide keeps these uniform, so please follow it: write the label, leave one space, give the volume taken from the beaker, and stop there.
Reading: 350 mL
